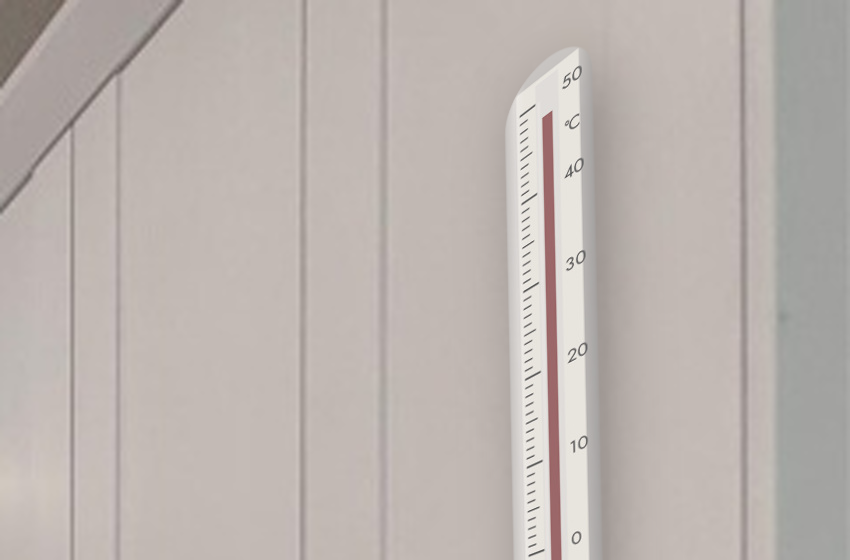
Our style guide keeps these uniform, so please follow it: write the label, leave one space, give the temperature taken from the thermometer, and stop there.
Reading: 48 °C
